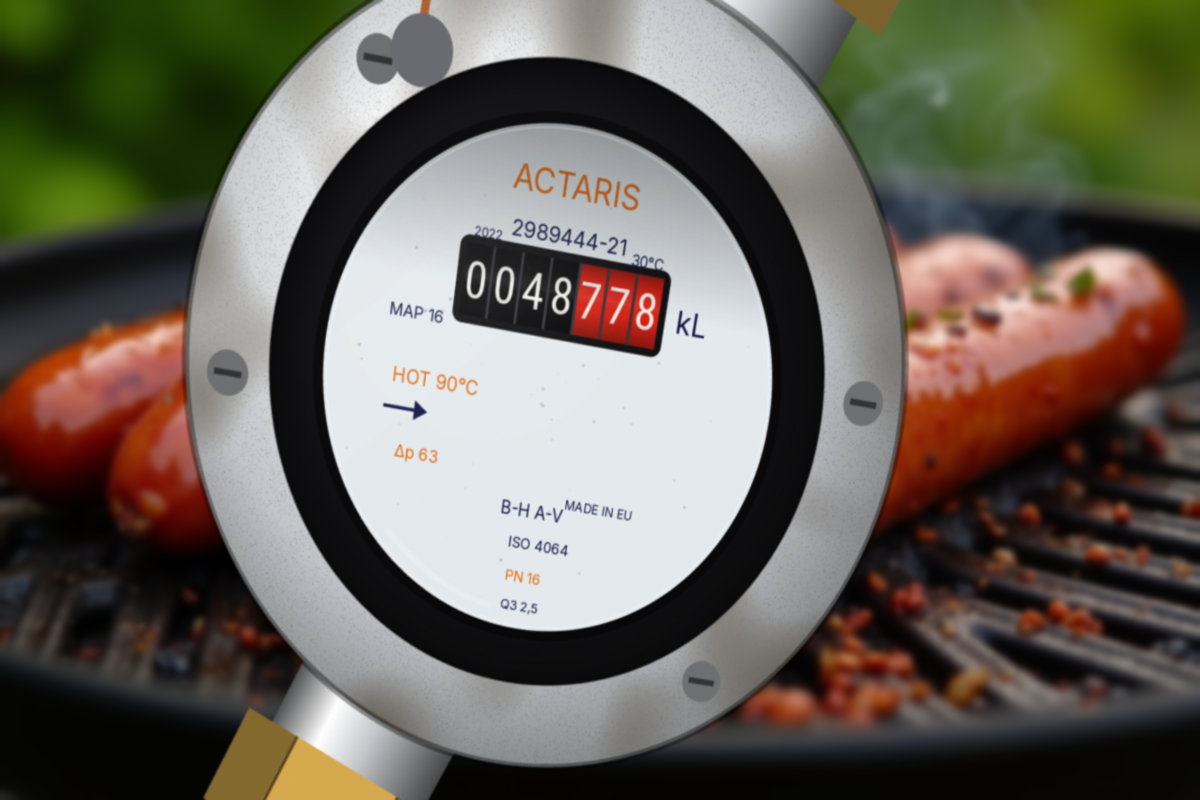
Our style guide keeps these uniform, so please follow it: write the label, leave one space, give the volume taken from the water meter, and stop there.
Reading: 48.778 kL
